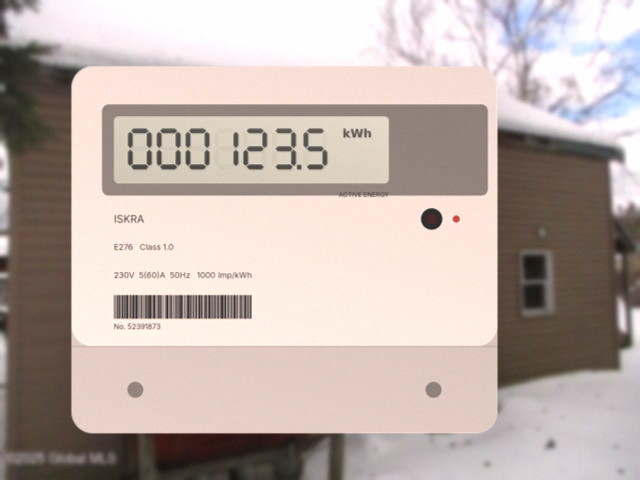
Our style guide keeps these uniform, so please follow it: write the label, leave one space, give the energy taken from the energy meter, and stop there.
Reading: 123.5 kWh
